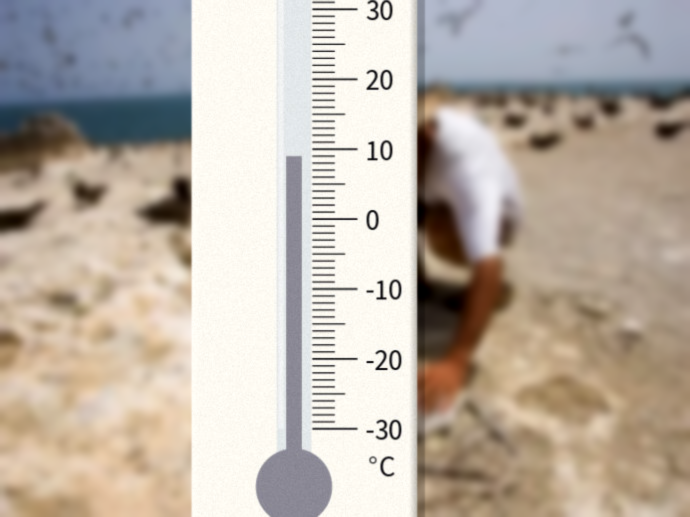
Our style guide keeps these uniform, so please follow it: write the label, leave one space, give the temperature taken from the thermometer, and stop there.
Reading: 9 °C
